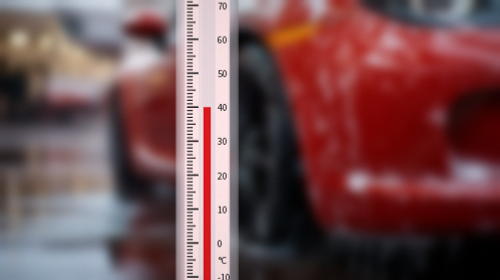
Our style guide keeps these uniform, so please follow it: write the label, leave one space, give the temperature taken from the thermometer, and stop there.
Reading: 40 °C
